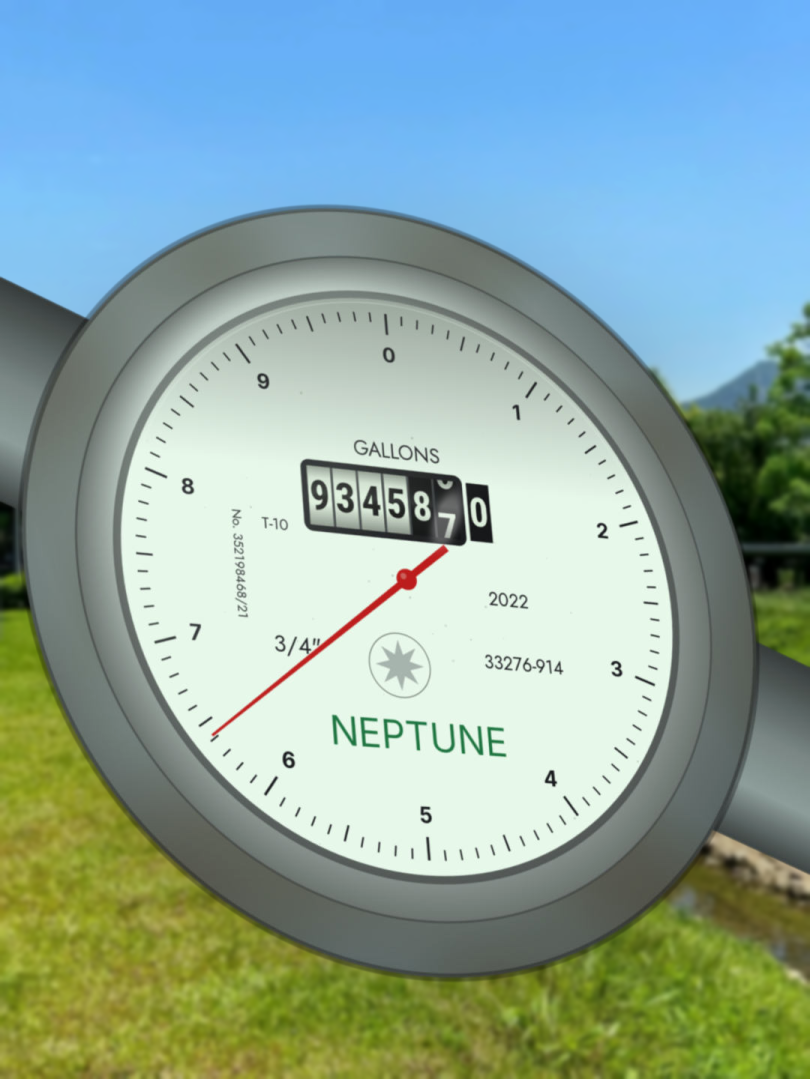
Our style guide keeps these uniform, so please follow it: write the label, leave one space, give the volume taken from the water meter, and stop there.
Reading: 9345866.4 gal
